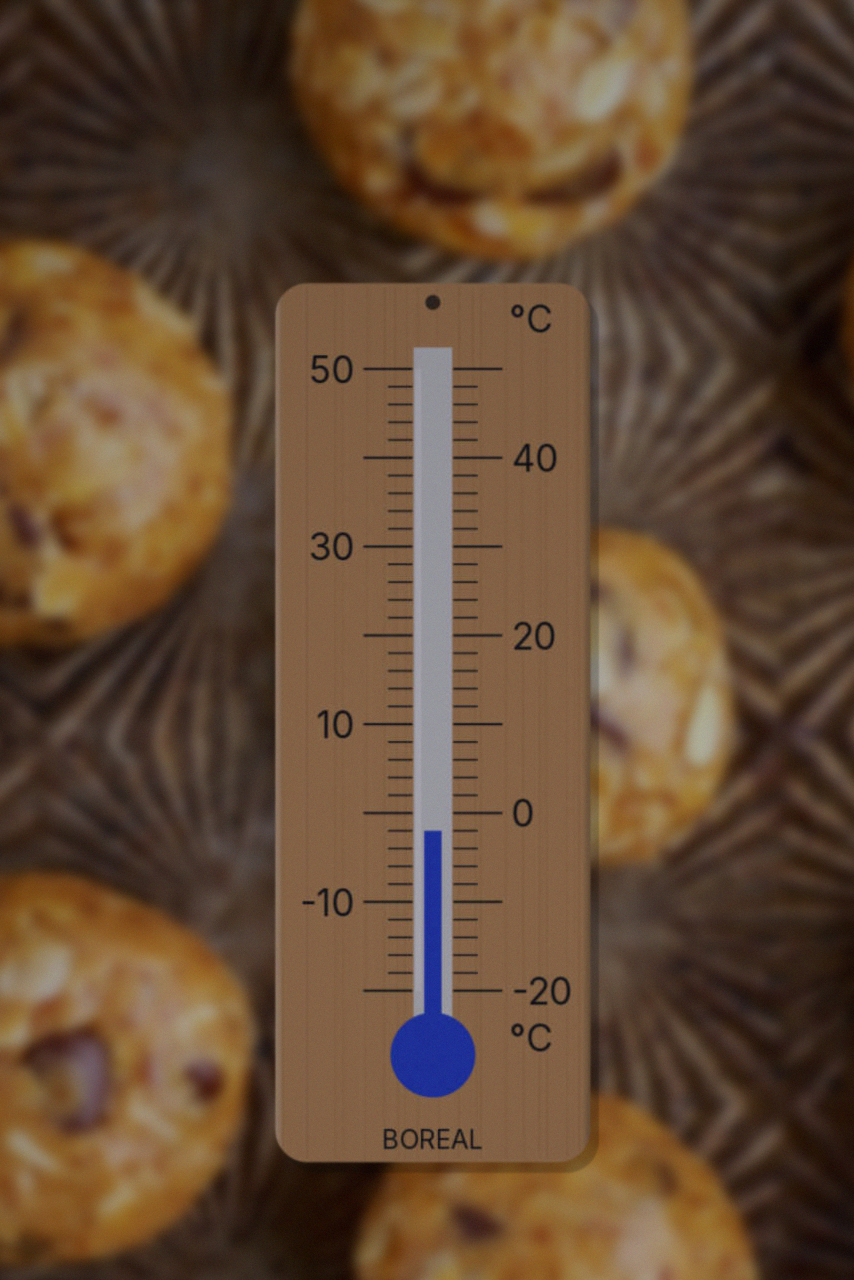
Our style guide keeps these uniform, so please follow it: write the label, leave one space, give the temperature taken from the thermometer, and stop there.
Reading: -2 °C
